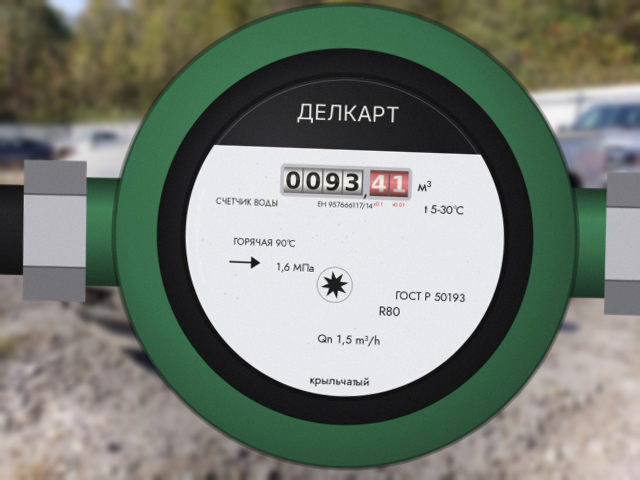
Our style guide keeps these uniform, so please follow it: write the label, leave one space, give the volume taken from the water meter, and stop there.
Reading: 93.41 m³
